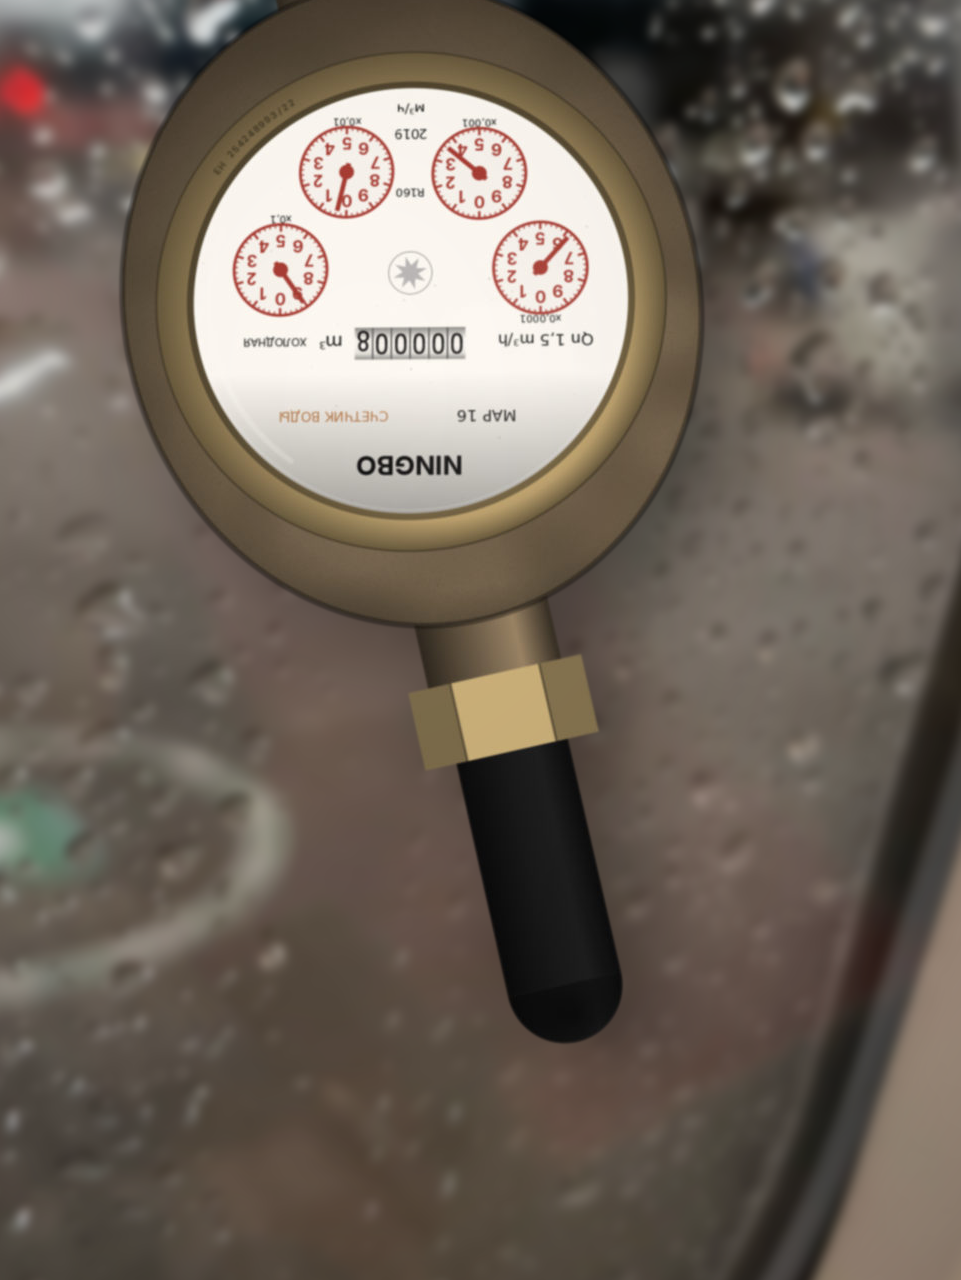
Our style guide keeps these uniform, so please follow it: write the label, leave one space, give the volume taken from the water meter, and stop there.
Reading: 7.9036 m³
